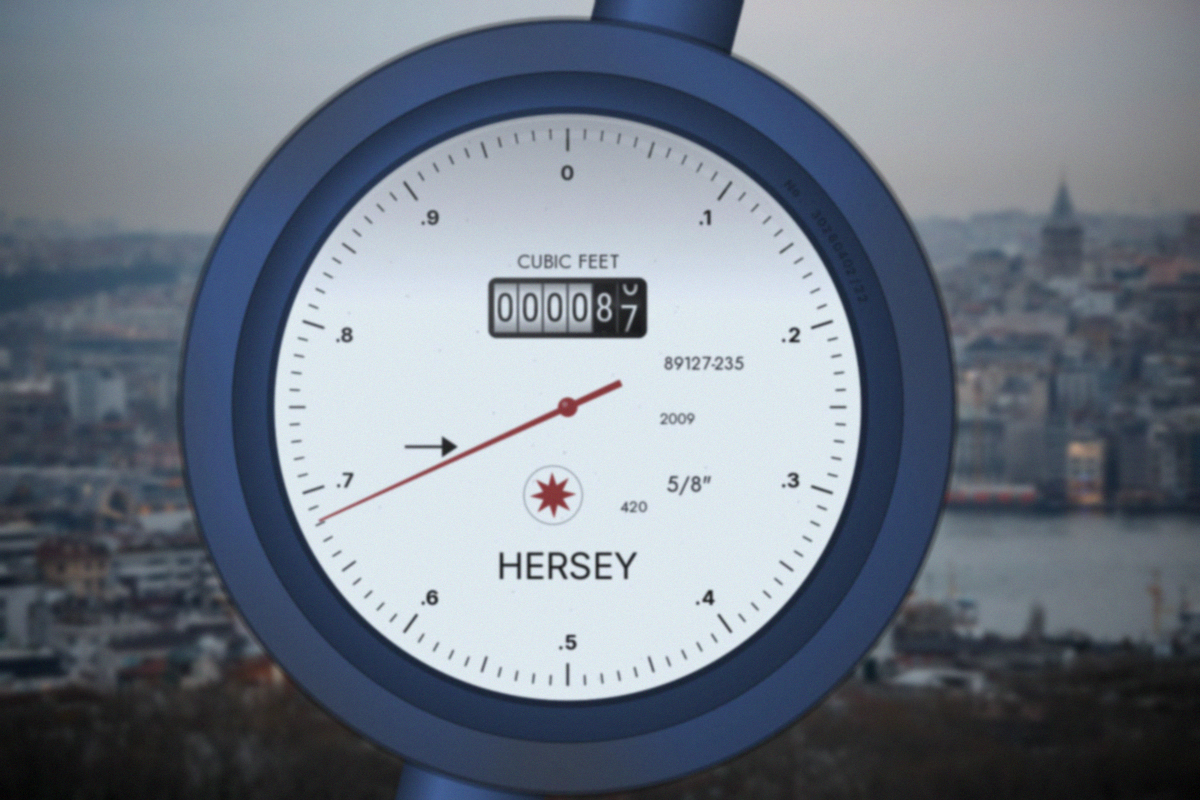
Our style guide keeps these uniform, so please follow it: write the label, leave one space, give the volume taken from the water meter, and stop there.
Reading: 86.68 ft³
